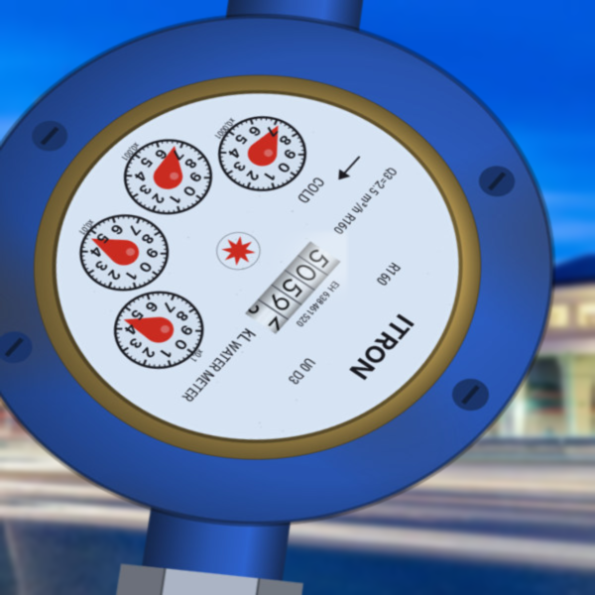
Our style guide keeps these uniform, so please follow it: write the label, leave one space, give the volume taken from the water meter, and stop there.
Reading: 50592.4467 kL
